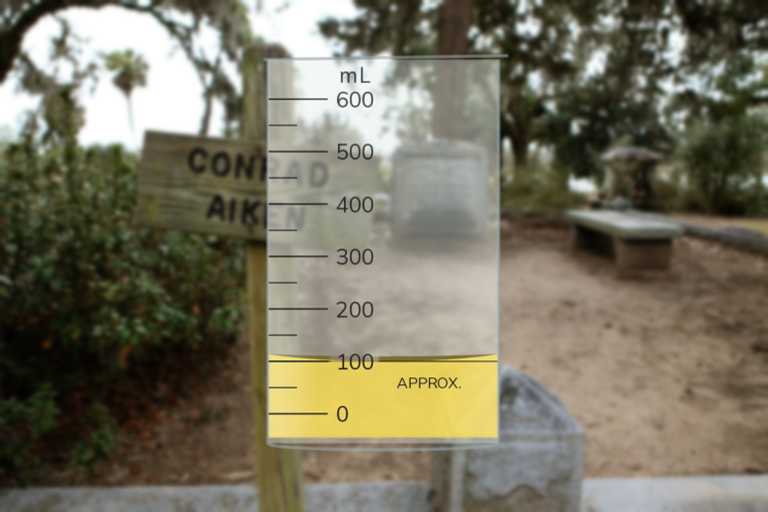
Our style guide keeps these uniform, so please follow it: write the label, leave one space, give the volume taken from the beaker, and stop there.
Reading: 100 mL
